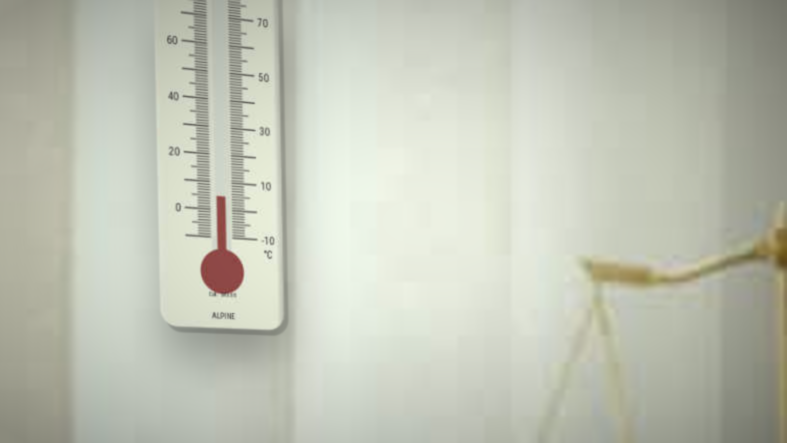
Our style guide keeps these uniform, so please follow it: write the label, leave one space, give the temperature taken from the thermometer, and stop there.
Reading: 5 °C
